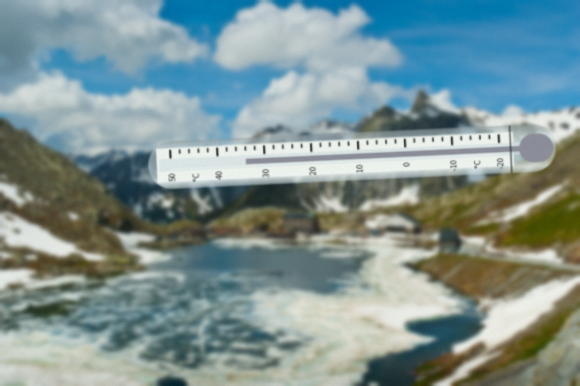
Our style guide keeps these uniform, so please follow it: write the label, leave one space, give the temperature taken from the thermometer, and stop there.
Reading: 34 °C
